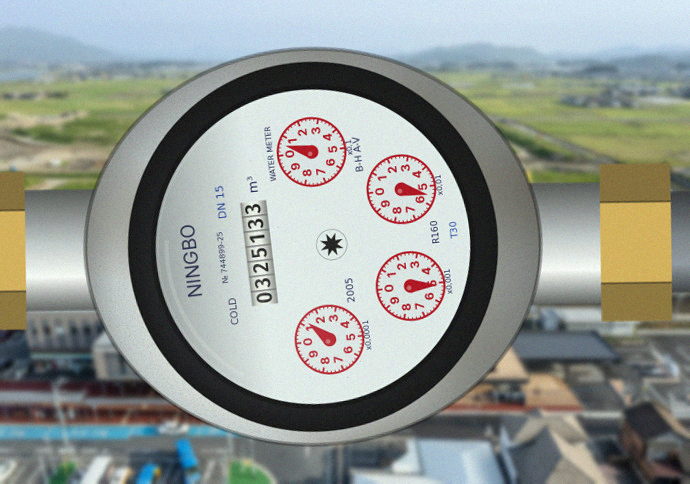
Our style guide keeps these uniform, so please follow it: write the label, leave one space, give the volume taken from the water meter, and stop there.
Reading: 325133.0551 m³
